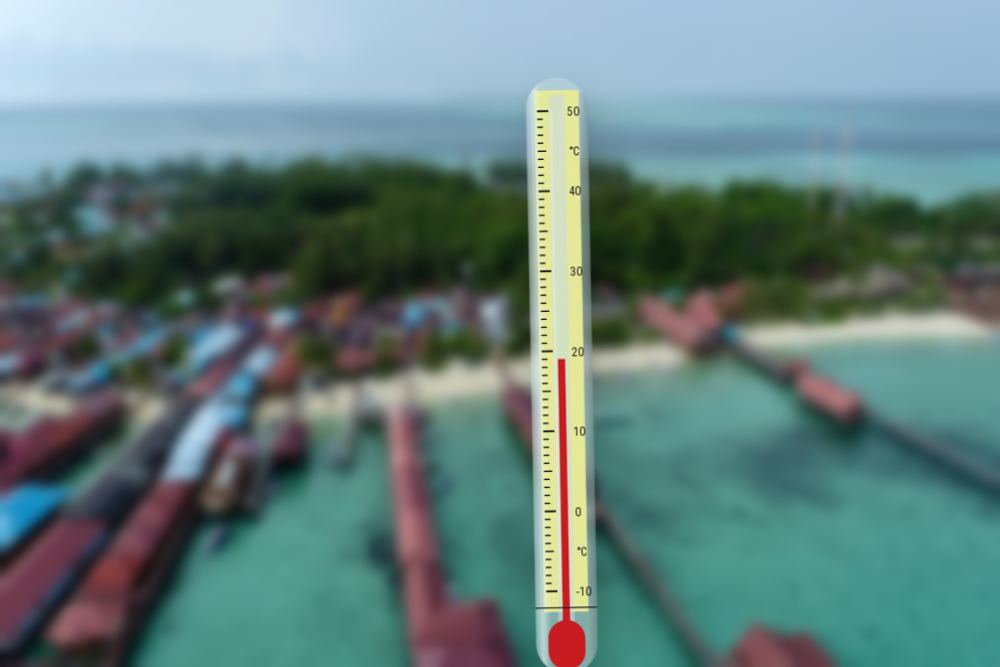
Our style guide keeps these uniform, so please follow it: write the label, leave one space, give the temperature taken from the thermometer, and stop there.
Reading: 19 °C
